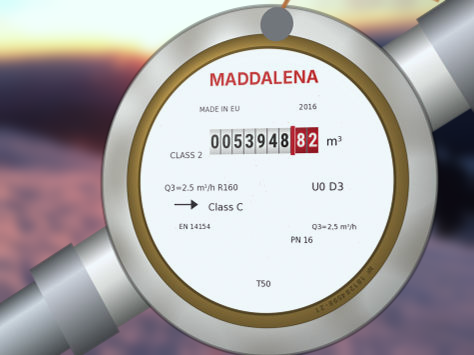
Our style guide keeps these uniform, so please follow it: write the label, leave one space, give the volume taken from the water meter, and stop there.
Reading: 53948.82 m³
